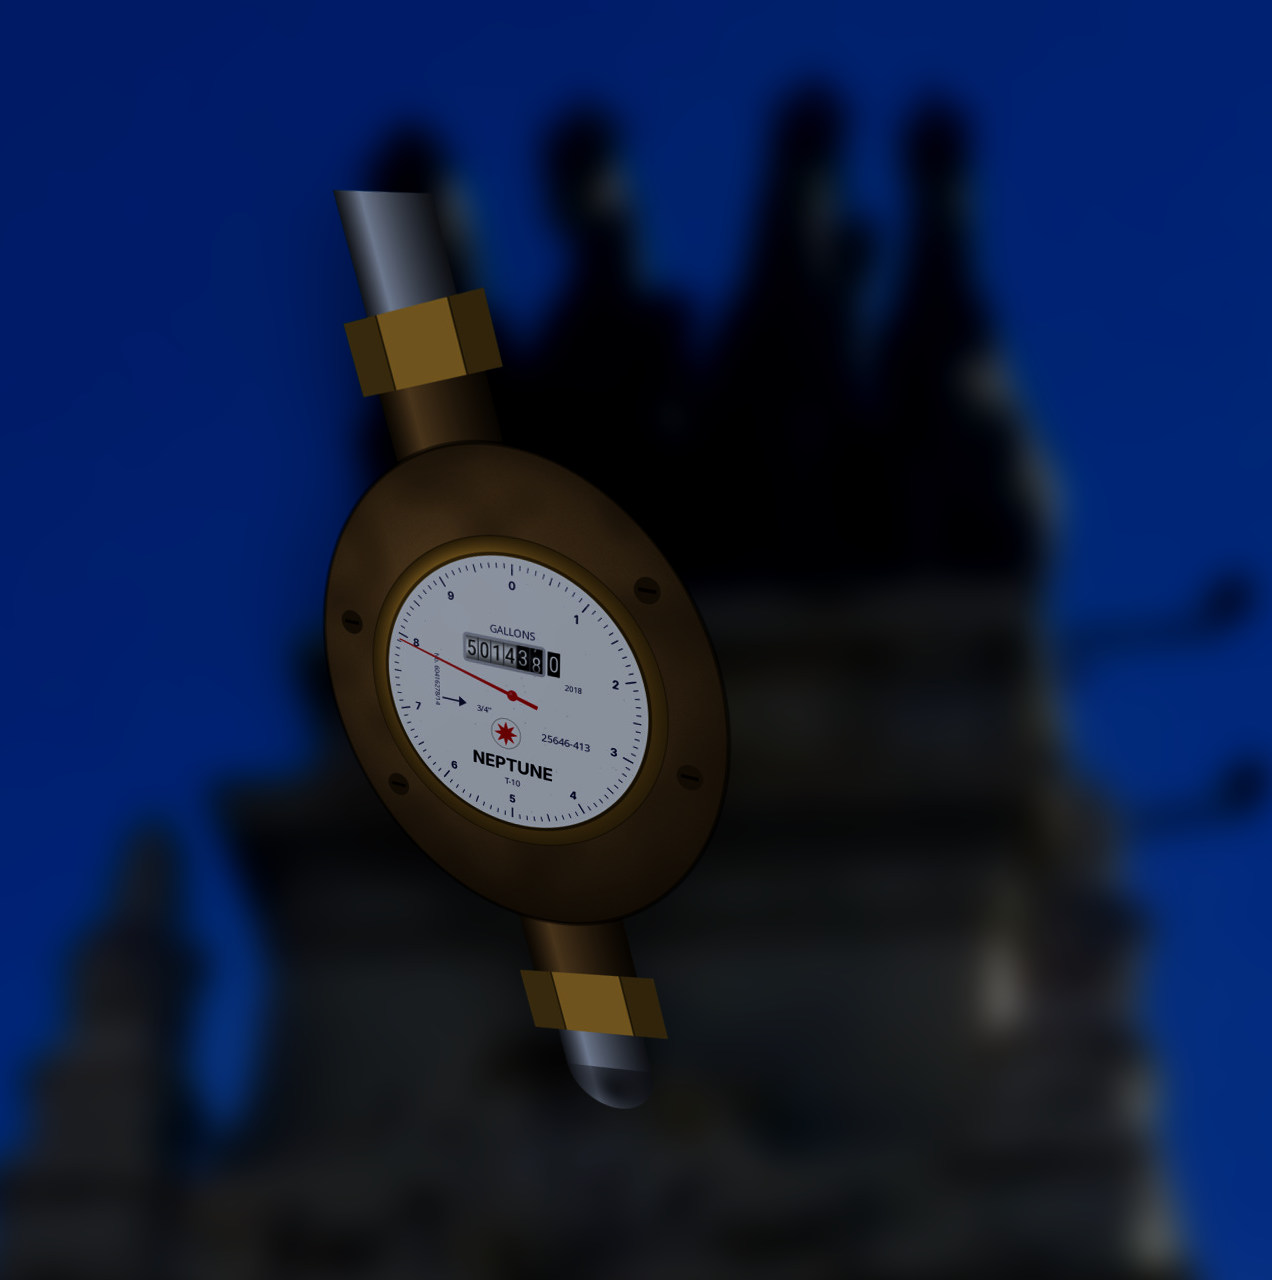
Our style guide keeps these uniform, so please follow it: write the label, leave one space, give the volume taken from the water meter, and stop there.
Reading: 5014377.9 gal
